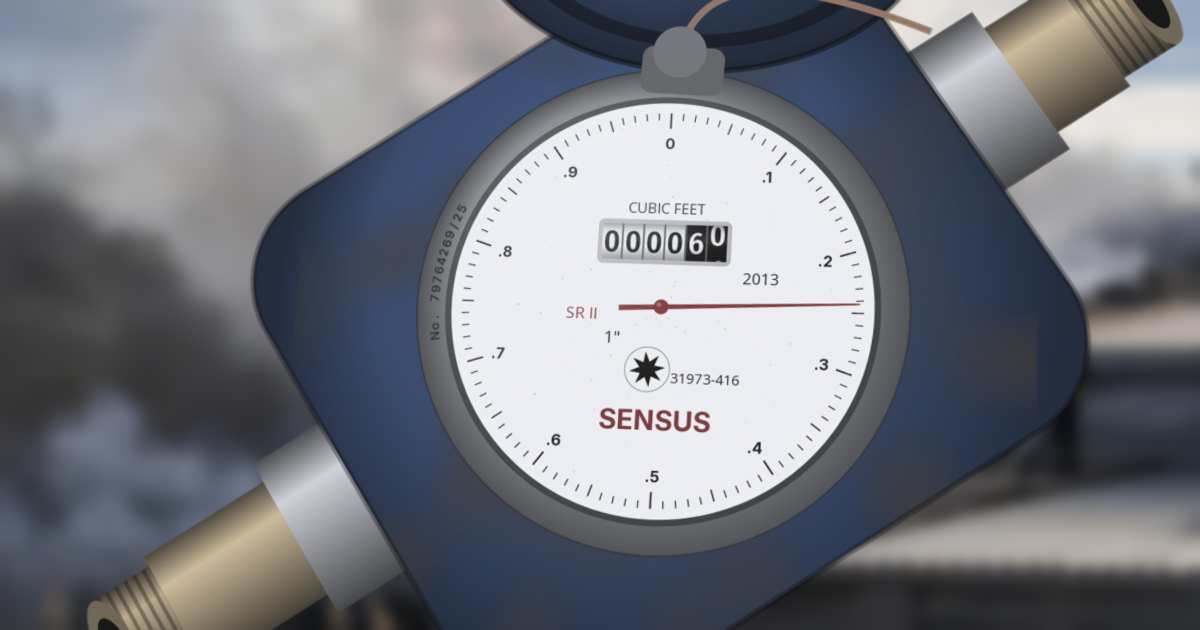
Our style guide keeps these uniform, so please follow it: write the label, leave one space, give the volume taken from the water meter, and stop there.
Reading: 60.24 ft³
